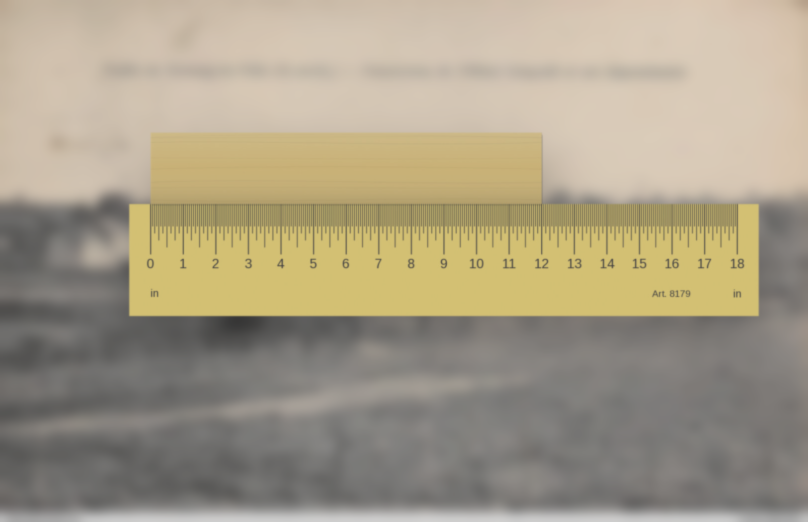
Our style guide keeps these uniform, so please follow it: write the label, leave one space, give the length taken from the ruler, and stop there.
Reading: 12 in
